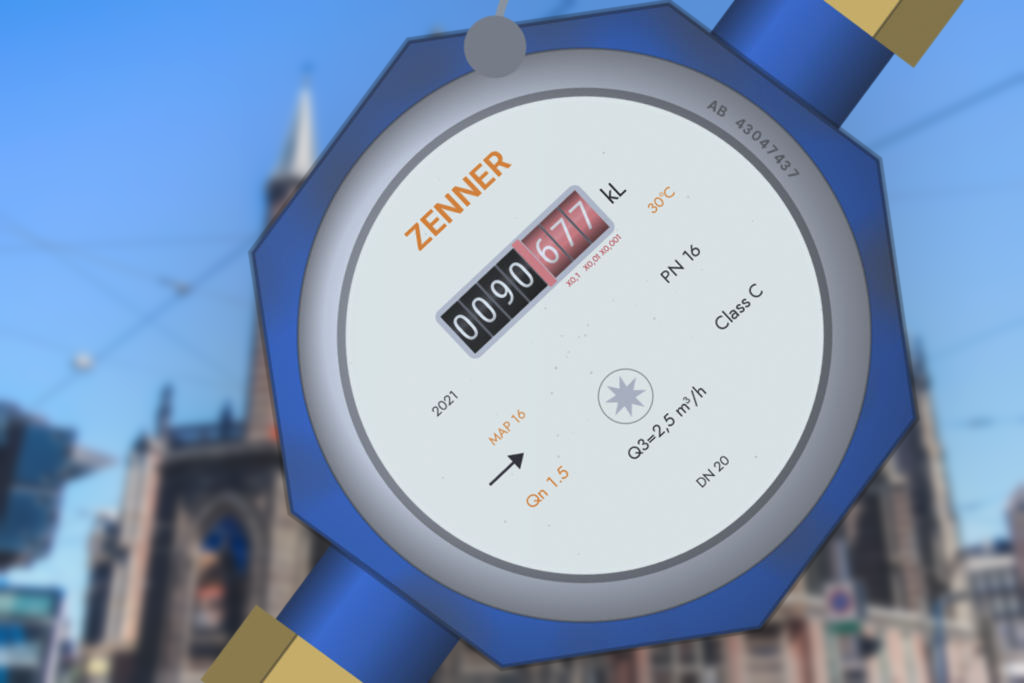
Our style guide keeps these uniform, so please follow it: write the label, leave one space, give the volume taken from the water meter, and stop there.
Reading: 90.677 kL
